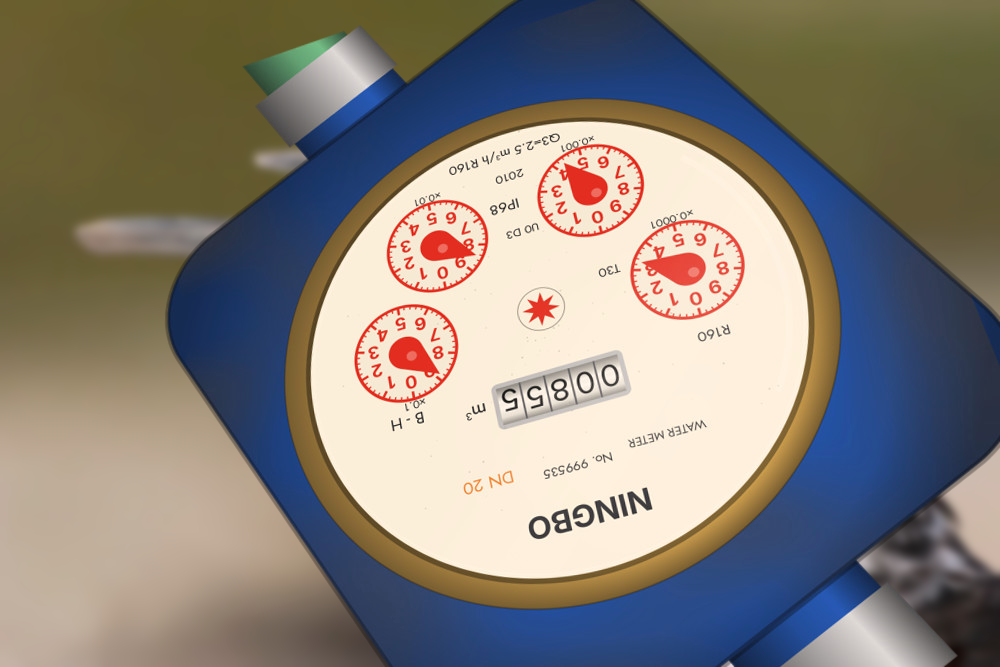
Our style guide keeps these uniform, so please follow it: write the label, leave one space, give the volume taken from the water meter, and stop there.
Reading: 854.8843 m³
